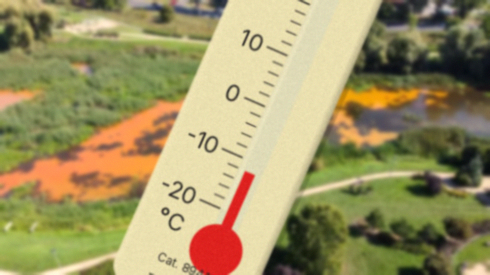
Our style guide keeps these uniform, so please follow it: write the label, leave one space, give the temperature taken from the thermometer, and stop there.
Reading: -12 °C
